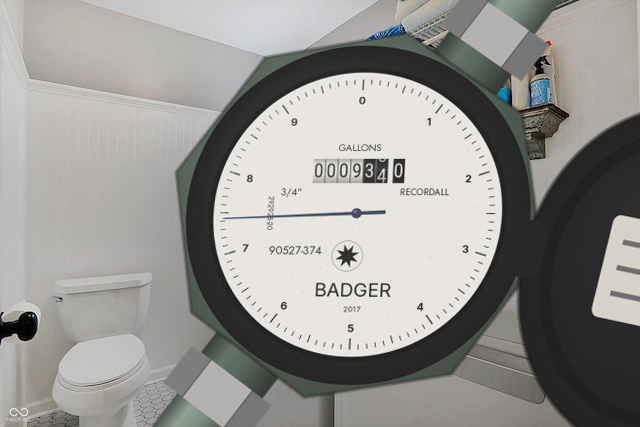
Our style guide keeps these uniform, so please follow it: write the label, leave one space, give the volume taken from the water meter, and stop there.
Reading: 9337.4 gal
